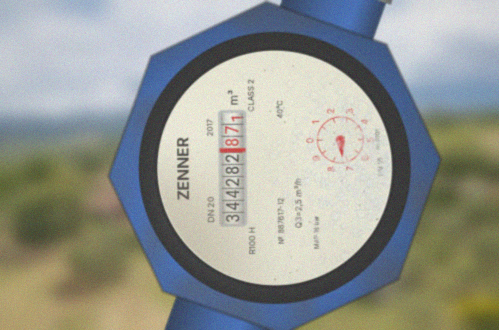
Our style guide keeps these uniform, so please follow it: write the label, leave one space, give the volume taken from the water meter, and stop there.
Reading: 344282.8707 m³
